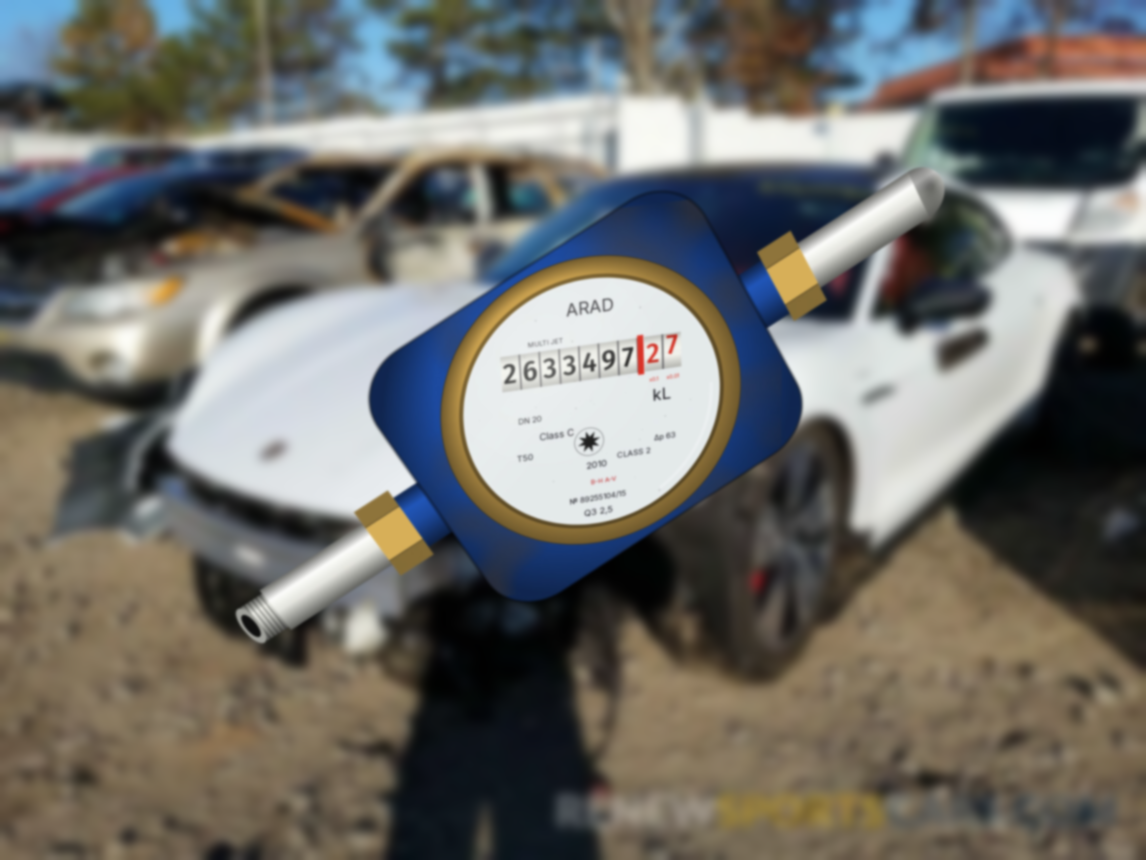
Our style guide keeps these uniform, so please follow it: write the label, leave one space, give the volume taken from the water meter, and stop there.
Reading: 2633497.27 kL
